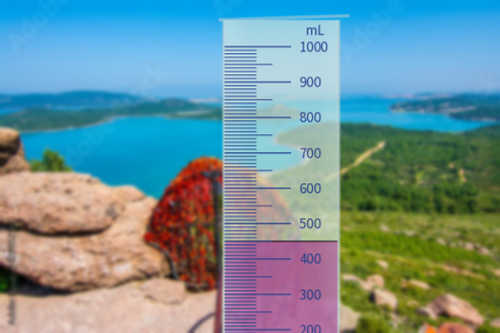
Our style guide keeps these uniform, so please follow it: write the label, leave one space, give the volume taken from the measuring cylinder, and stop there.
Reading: 450 mL
